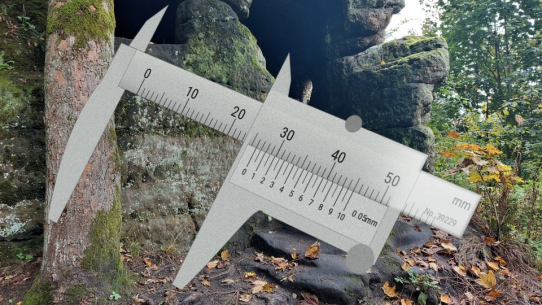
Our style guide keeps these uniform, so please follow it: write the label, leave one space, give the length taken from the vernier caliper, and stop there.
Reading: 26.0 mm
